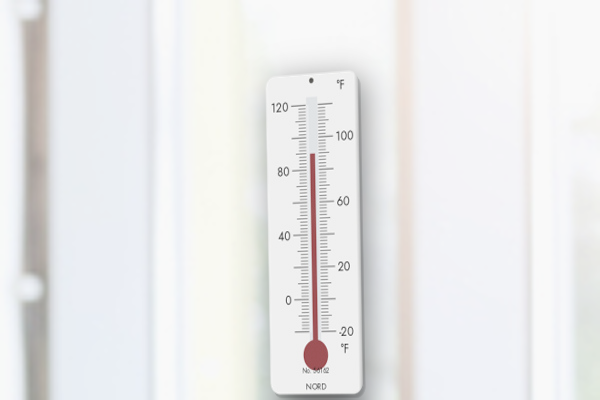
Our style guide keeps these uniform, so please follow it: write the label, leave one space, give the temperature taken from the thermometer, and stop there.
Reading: 90 °F
